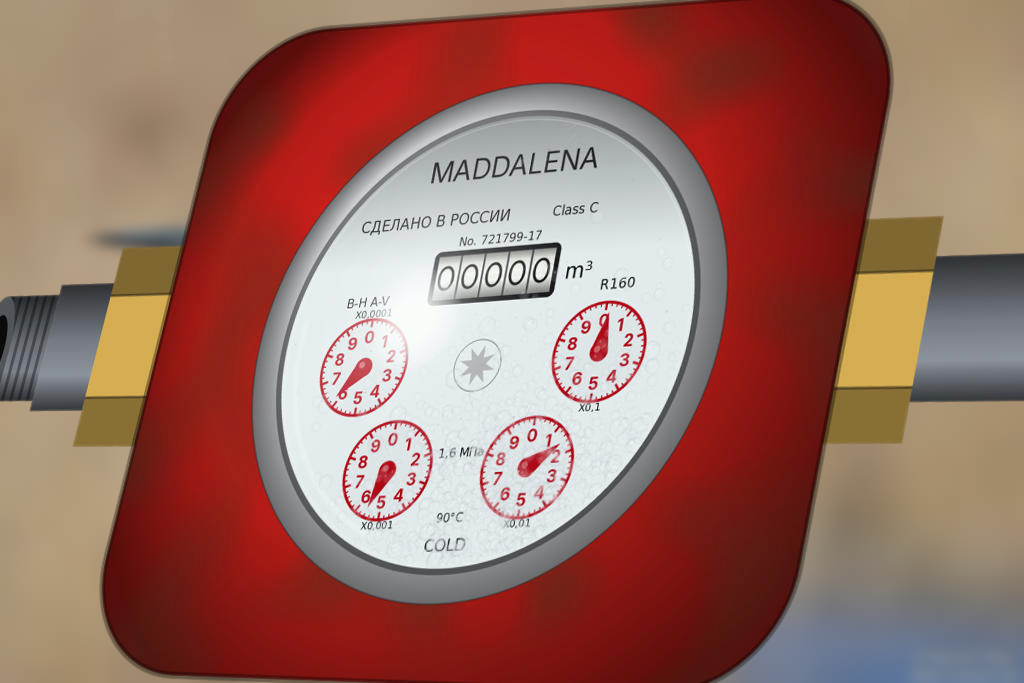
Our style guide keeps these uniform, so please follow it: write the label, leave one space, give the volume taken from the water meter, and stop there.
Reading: 0.0156 m³
